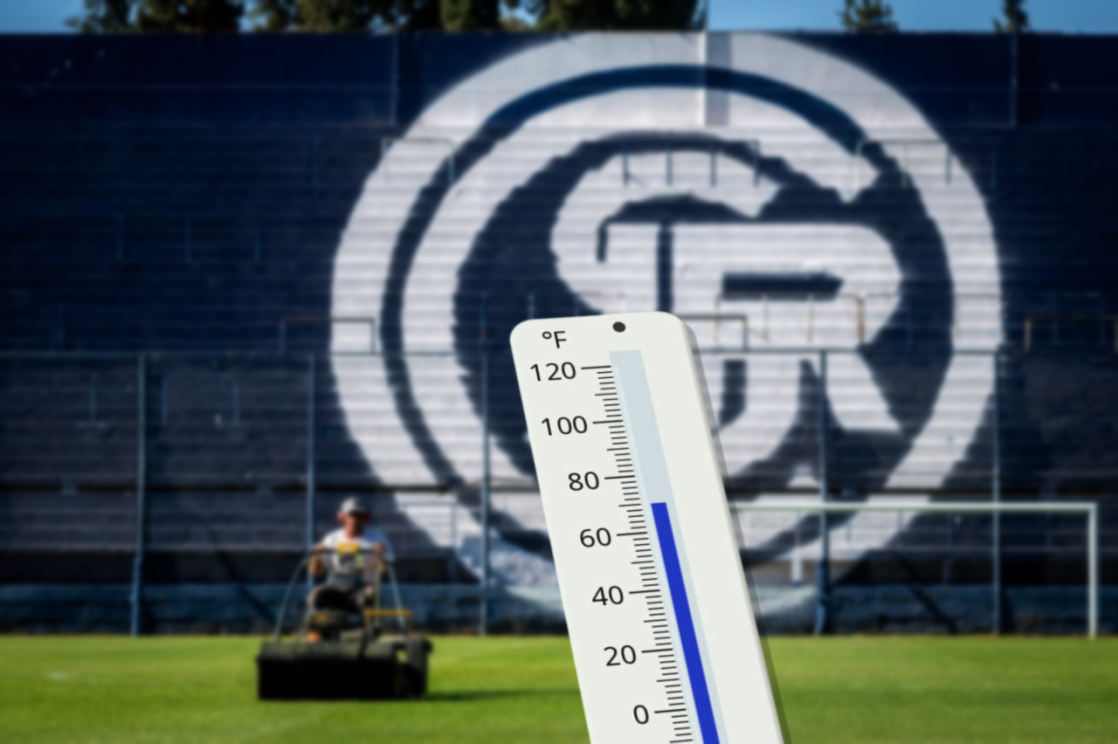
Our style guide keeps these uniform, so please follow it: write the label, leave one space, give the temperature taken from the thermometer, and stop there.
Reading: 70 °F
